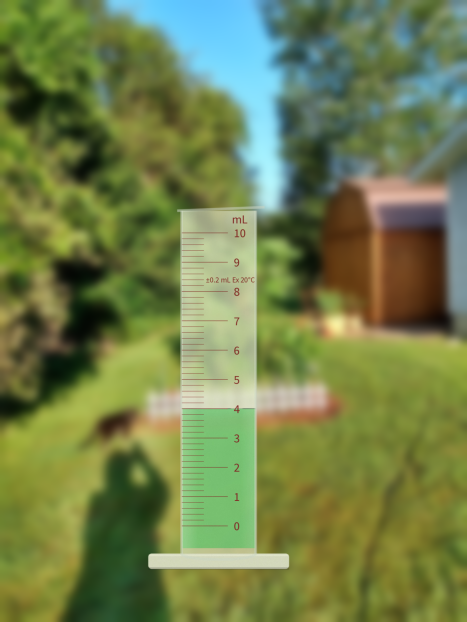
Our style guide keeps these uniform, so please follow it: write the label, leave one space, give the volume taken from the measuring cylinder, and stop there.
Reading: 4 mL
